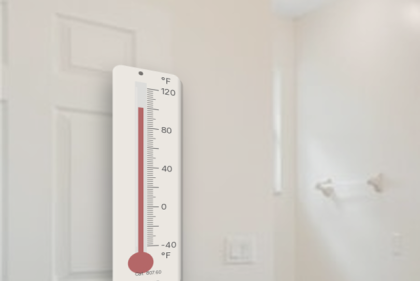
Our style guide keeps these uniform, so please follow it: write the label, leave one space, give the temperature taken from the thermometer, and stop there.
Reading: 100 °F
